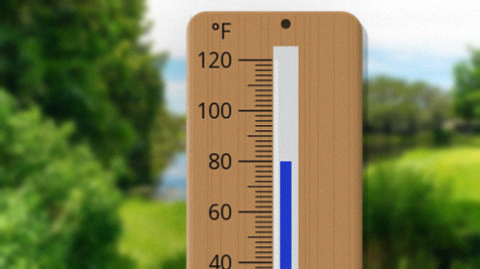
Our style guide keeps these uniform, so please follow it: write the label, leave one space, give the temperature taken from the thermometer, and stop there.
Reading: 80 °F
